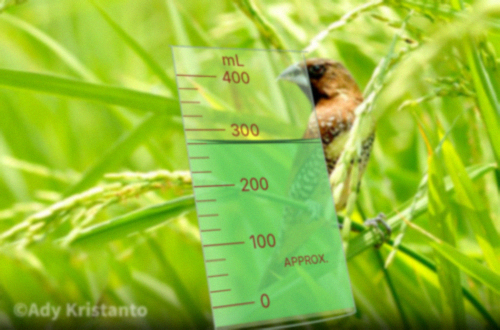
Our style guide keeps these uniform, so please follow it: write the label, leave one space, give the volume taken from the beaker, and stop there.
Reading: 275 mL
